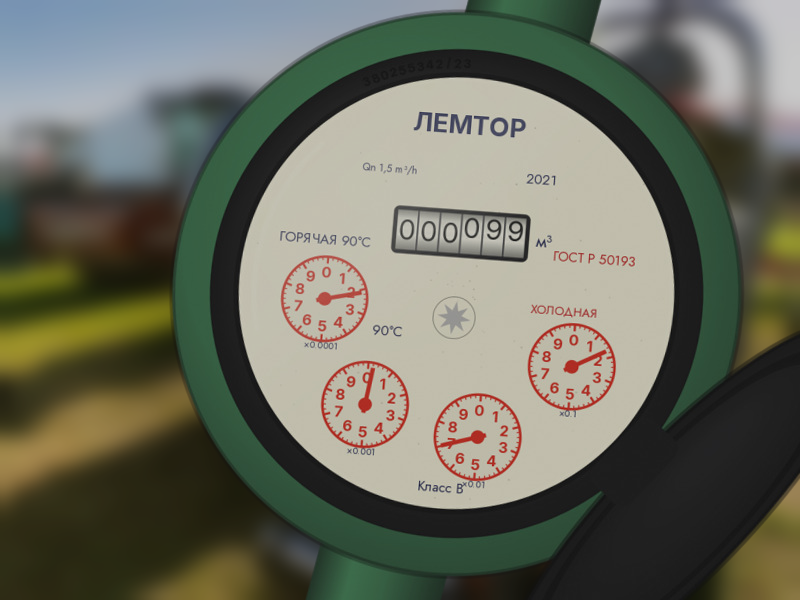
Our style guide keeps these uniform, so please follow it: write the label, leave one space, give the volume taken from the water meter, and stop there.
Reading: 99.1702 m³
